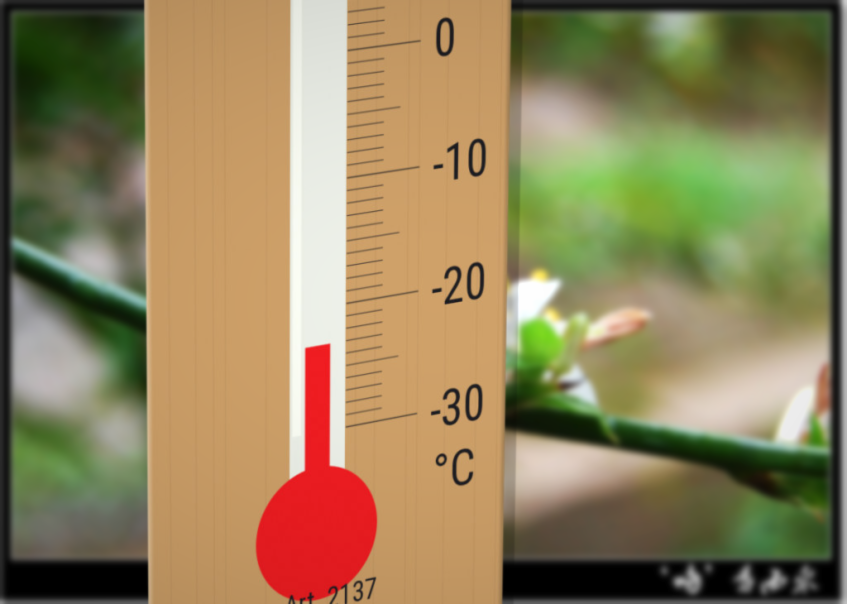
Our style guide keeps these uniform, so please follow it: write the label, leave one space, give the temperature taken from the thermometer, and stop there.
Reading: -23 °C
